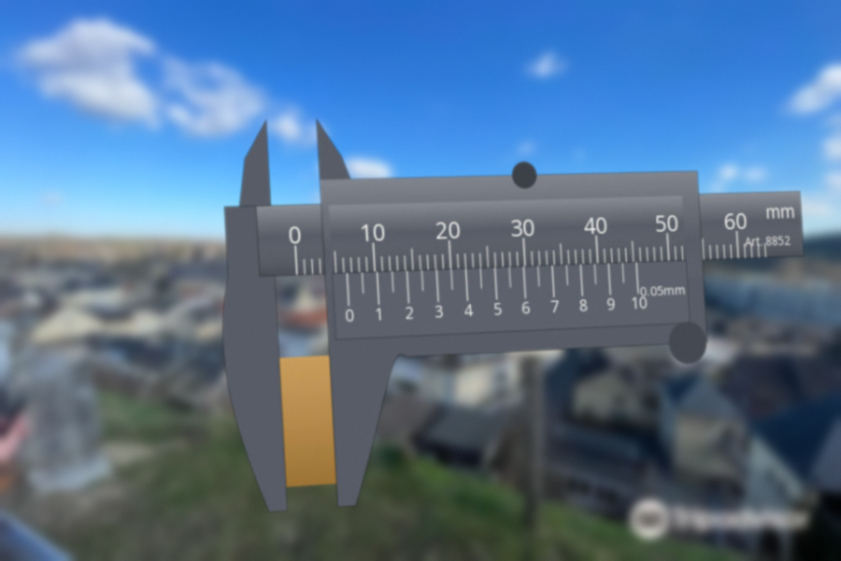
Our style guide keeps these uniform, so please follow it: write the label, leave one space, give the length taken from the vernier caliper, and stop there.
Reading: 6.4 mm
